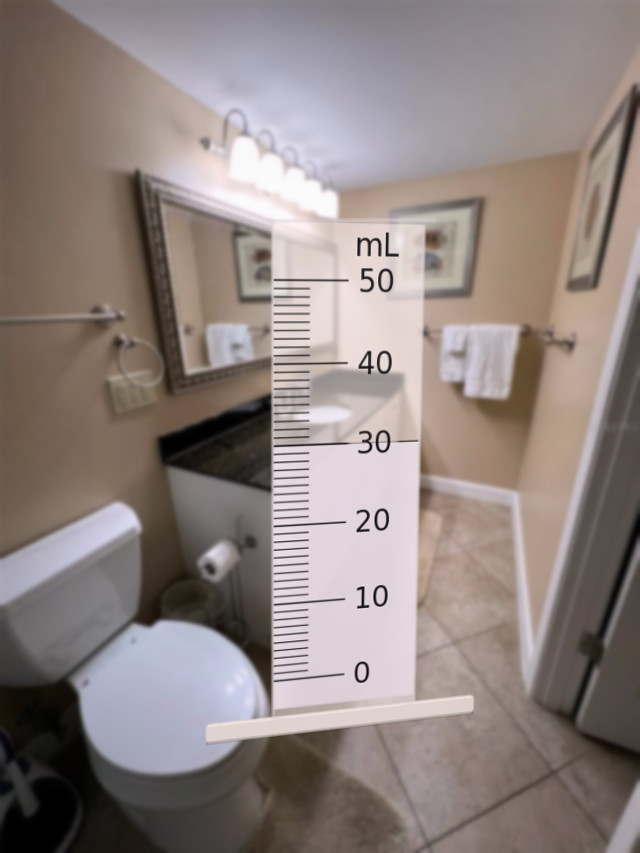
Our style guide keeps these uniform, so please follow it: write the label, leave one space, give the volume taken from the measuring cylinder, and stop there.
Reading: 30 mL
